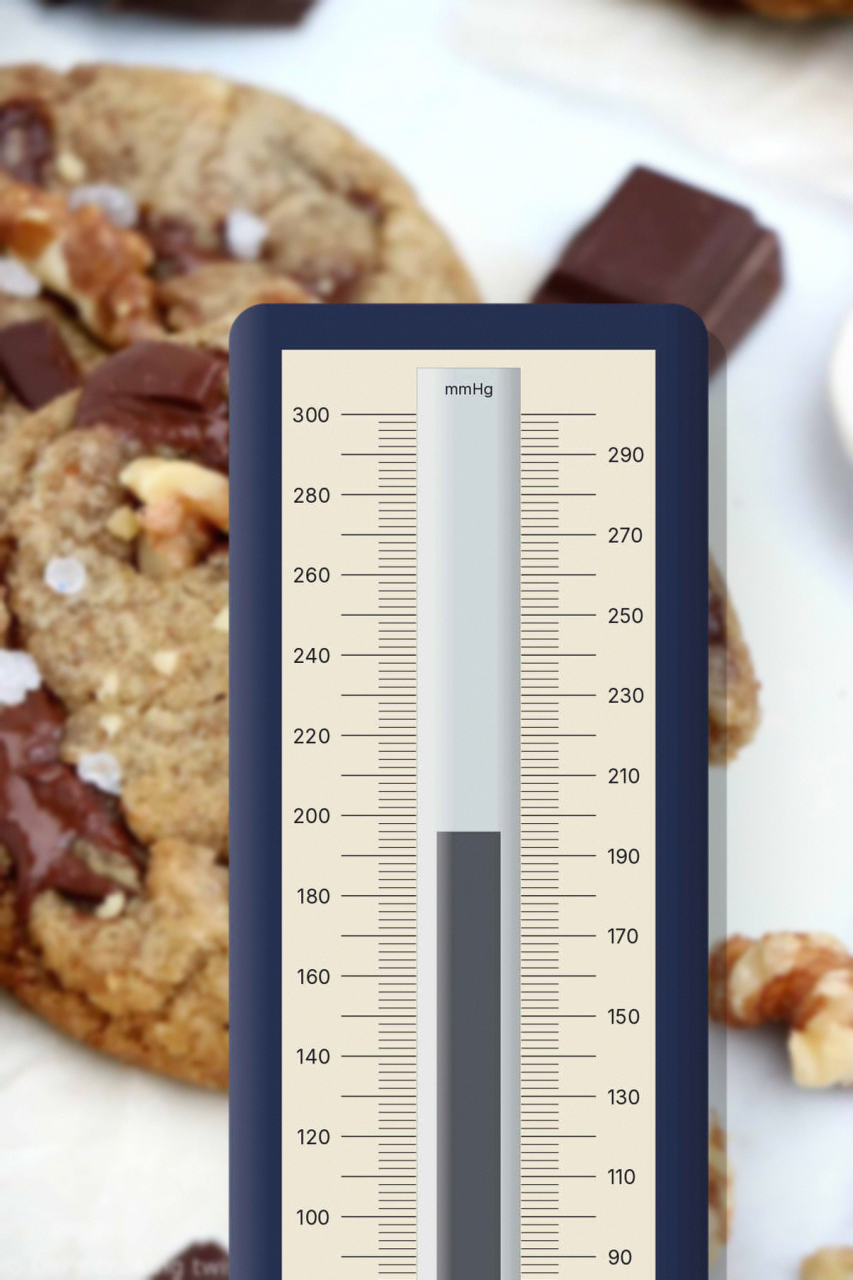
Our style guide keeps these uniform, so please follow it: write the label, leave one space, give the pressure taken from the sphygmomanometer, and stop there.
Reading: 196 mmHg
